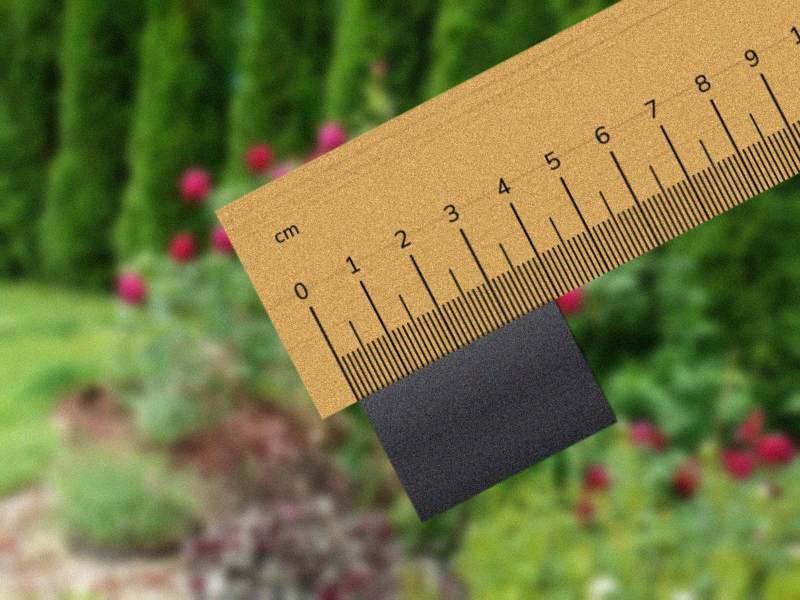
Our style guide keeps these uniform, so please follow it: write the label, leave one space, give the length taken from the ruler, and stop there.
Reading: 3.9 cm
